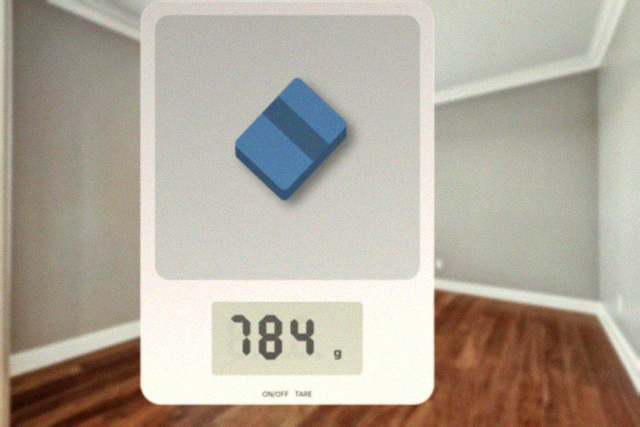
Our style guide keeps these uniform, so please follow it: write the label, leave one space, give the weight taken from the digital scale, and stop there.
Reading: 784 g
